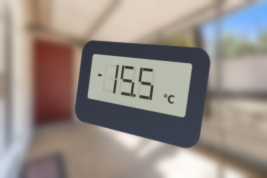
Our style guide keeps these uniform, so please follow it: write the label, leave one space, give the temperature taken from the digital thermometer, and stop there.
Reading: -15.5 °C
